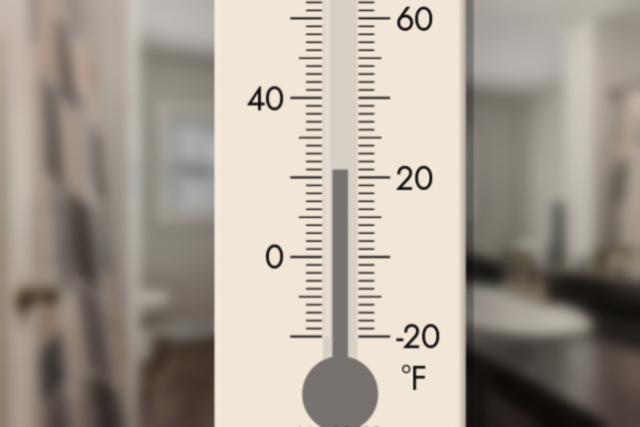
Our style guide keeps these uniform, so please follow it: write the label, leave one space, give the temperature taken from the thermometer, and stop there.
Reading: 22 °F
